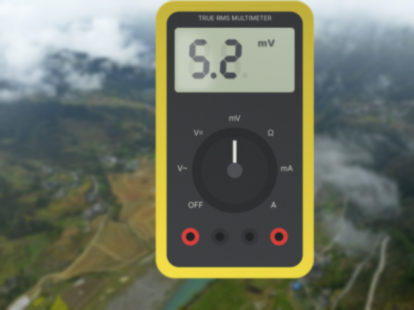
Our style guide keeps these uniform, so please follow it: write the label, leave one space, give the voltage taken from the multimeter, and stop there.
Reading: 5.2 mV
